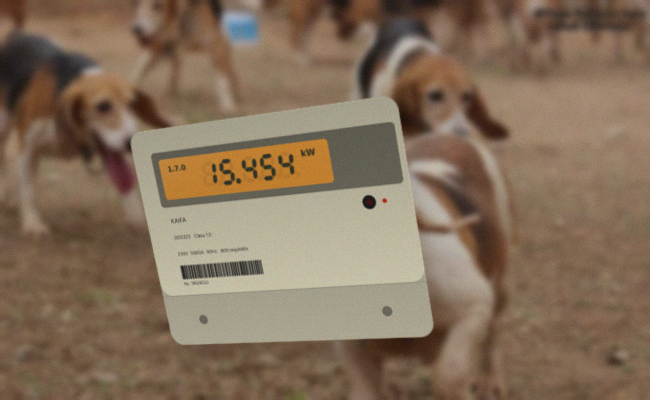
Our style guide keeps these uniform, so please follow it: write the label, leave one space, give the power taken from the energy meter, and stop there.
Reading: 15.454 kW
